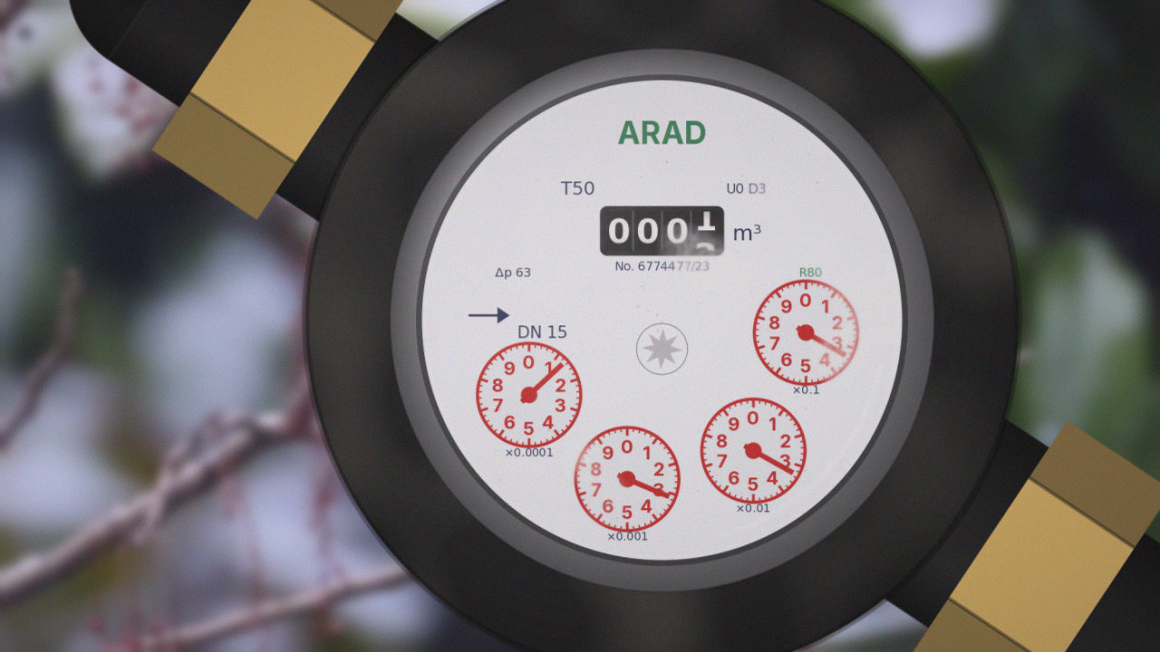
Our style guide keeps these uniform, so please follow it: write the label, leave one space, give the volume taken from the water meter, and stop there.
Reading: 1.3331 m³
